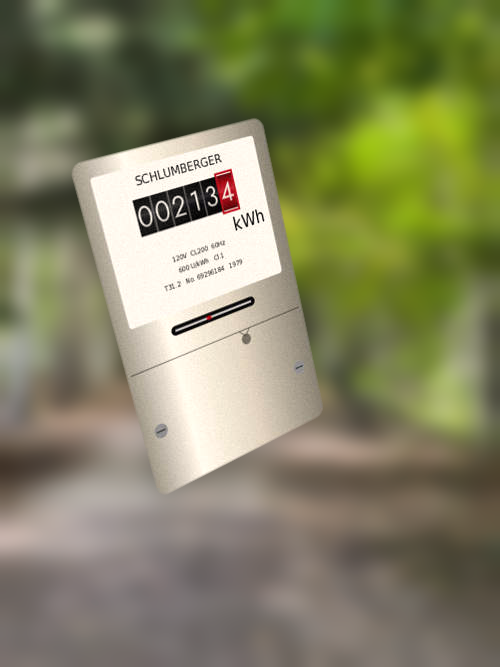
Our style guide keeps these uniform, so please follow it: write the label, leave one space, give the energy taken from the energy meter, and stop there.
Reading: 213.4 kWh
